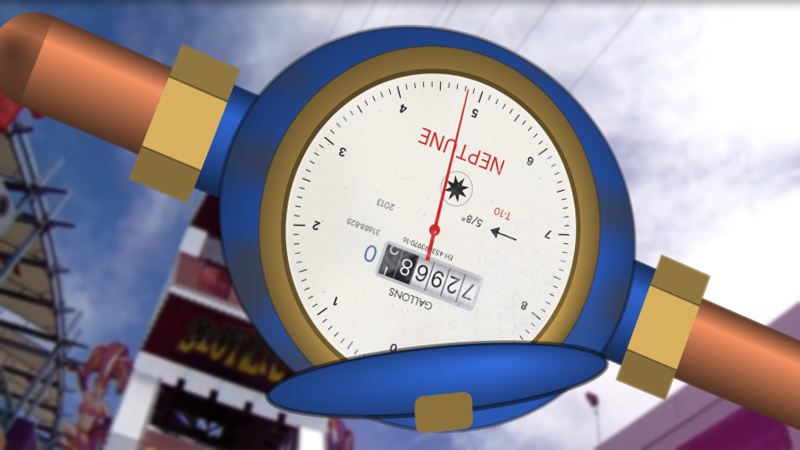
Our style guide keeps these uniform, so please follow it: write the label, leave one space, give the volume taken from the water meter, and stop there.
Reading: 7296814.8 gal
